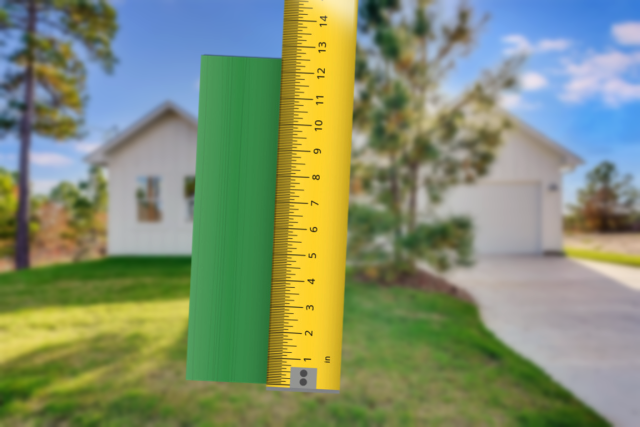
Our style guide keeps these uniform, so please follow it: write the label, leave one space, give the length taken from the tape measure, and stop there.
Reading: 12.5 in
